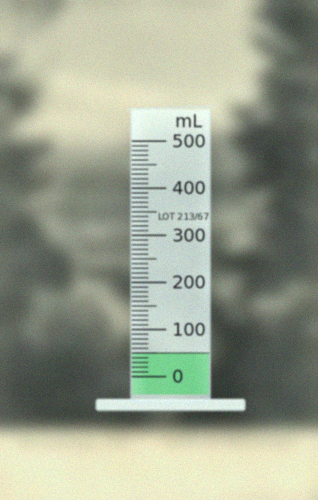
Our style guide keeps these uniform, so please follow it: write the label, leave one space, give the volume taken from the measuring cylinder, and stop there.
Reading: 50 mL
